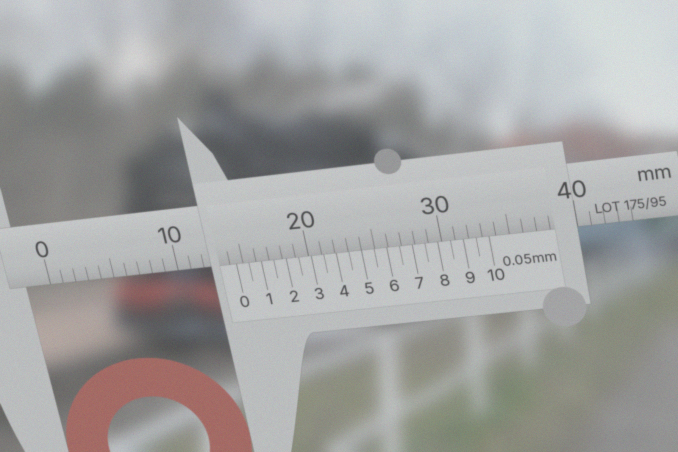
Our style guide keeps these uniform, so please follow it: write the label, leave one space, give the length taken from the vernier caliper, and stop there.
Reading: 14.5 mm
